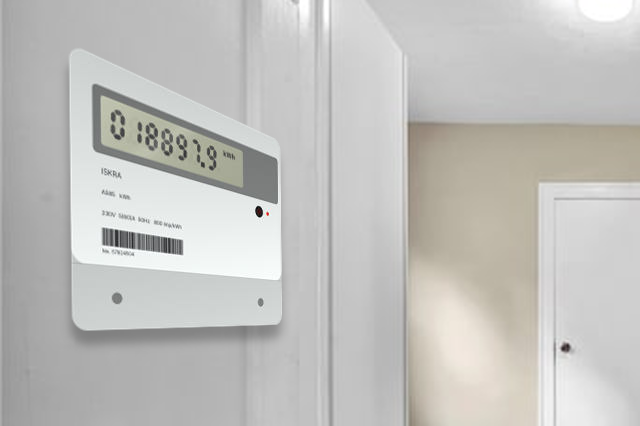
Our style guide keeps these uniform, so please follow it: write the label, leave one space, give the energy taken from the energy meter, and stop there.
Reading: 18897.9 kWh
